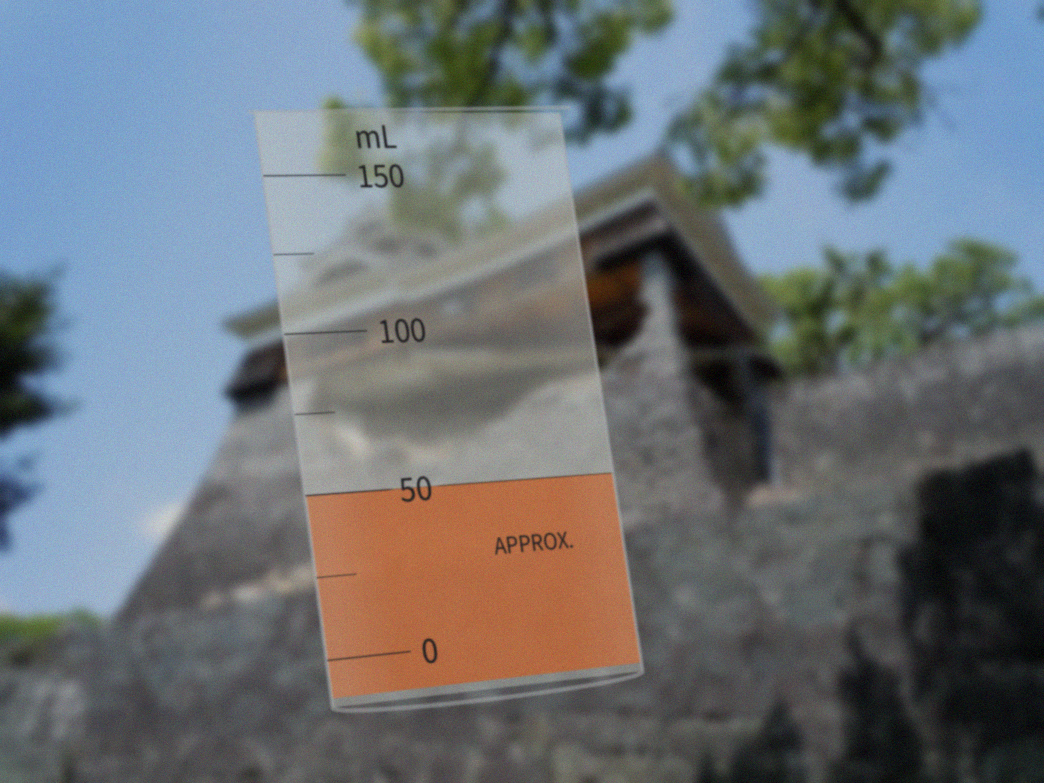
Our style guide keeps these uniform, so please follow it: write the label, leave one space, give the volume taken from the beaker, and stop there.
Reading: 50 mL
